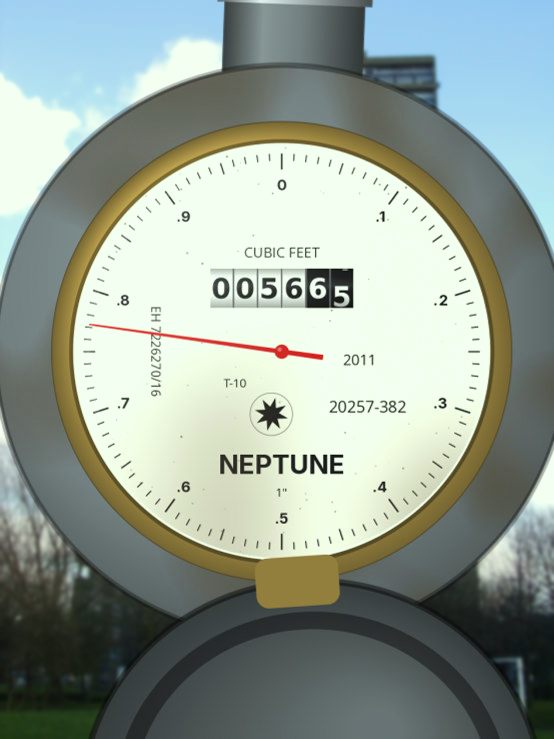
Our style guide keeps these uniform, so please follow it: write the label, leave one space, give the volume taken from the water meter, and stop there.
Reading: 5664.77 ft³
